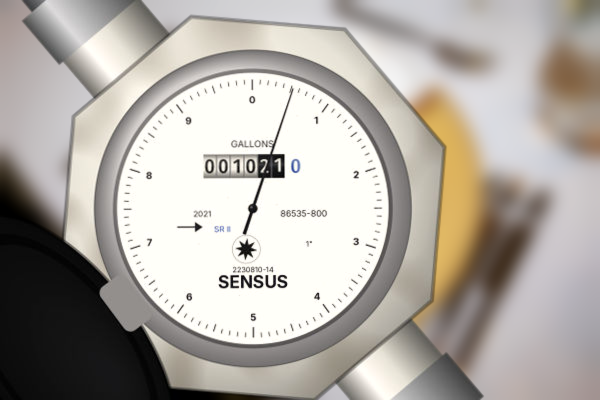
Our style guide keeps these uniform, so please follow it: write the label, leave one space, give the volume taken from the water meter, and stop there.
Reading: 10210.5 gal
